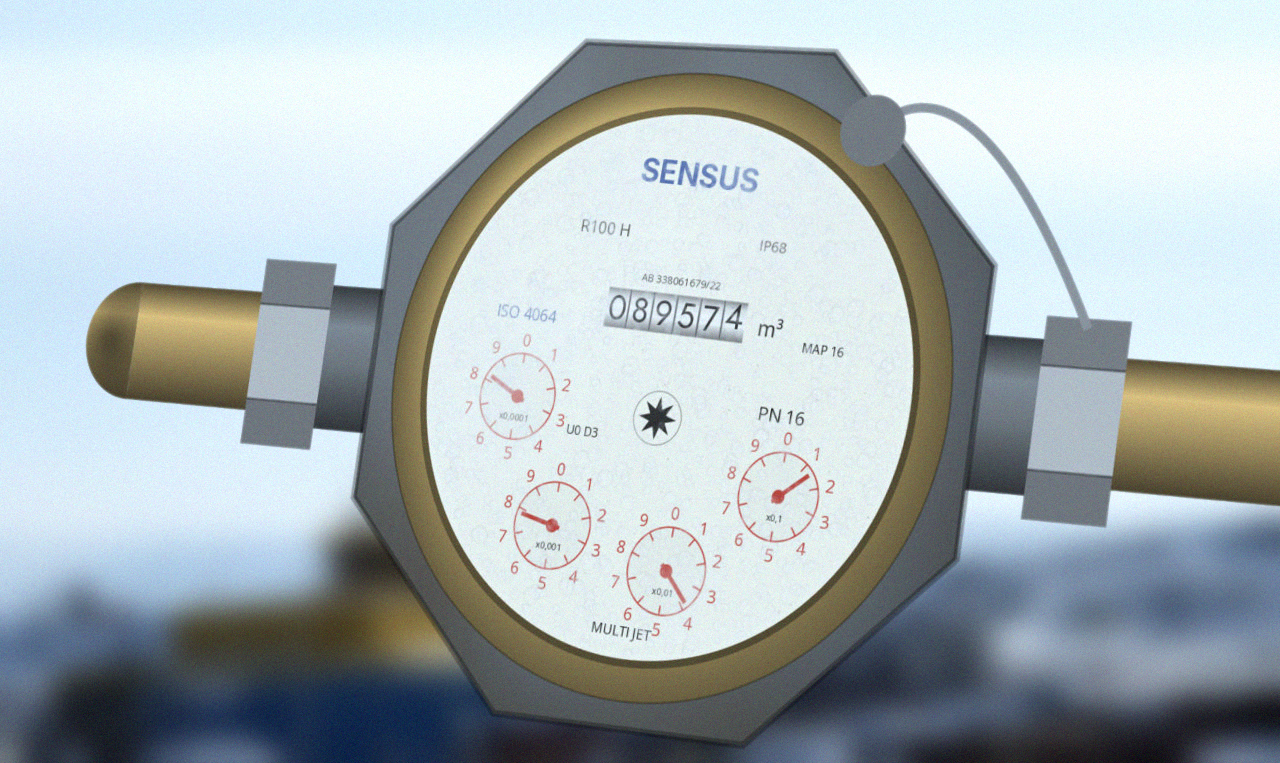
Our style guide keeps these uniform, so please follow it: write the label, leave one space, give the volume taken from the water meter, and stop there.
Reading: 89574.1378 m³
